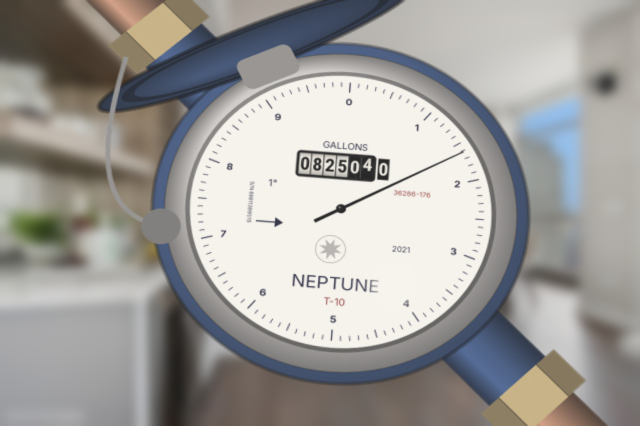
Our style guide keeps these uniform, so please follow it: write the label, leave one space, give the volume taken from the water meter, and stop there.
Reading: 825041.6 gal
